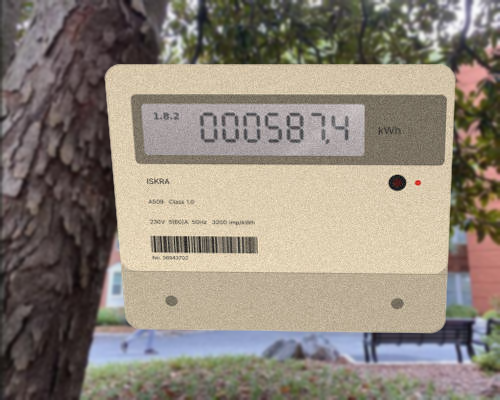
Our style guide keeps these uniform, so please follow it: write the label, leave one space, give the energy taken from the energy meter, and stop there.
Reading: 587.4 kWh
